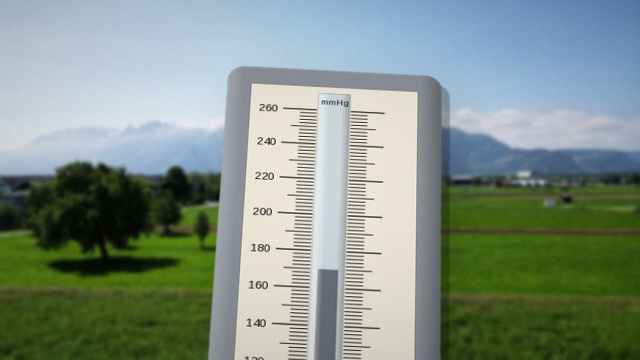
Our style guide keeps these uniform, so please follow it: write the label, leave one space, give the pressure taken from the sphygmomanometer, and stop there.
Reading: 170 mmHg
